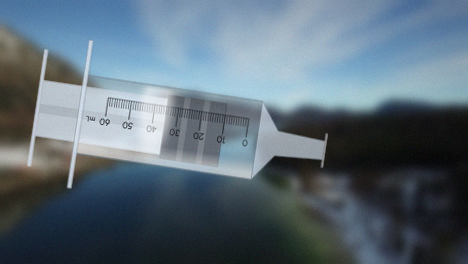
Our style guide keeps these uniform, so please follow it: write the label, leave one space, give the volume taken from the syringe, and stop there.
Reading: 10 mL
